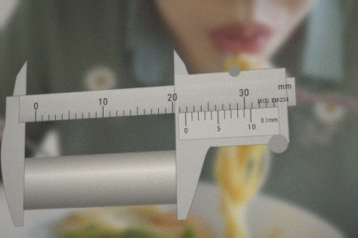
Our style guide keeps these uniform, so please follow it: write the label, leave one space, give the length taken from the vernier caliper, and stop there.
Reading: 21.8 mm
